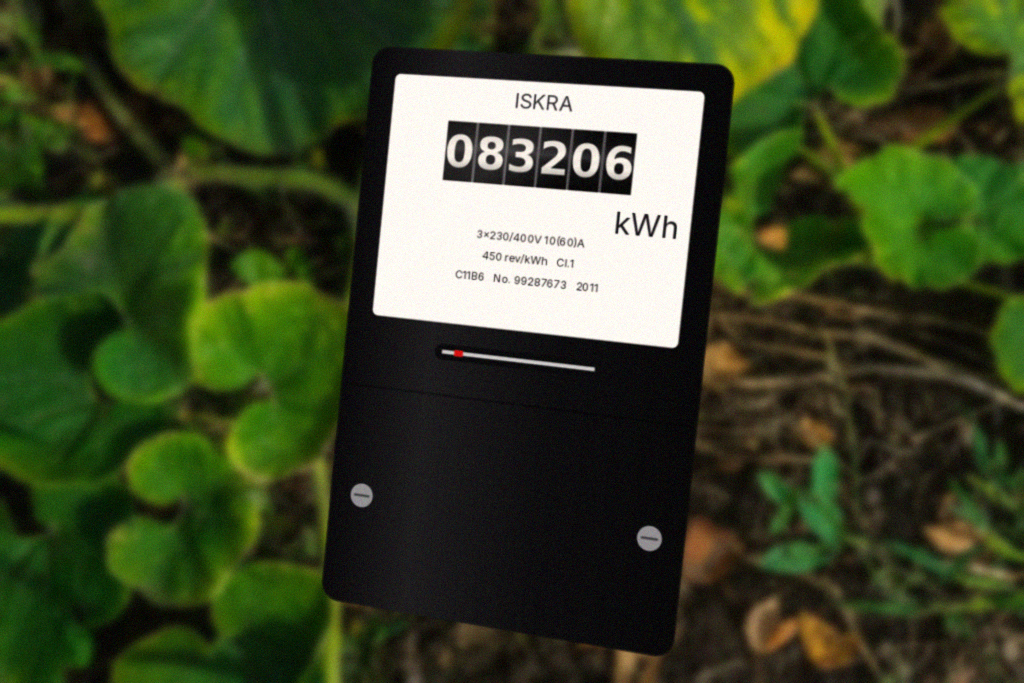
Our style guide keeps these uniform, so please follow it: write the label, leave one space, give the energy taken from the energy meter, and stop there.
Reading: 83206 kWh
